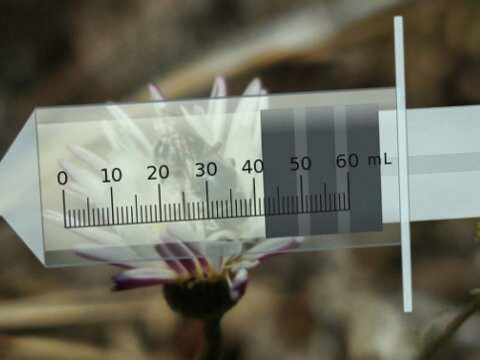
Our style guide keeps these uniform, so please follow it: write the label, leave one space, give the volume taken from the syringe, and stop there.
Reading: 42 mL
